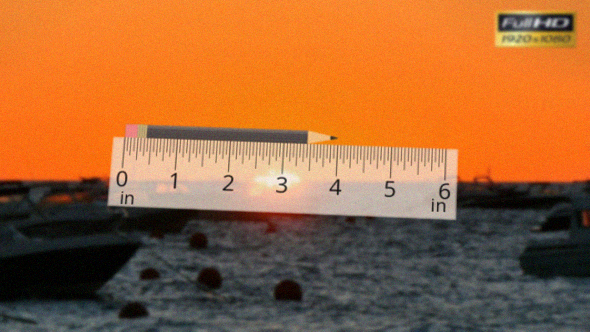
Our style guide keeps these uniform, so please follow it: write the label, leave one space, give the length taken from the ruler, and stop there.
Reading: 4 in
